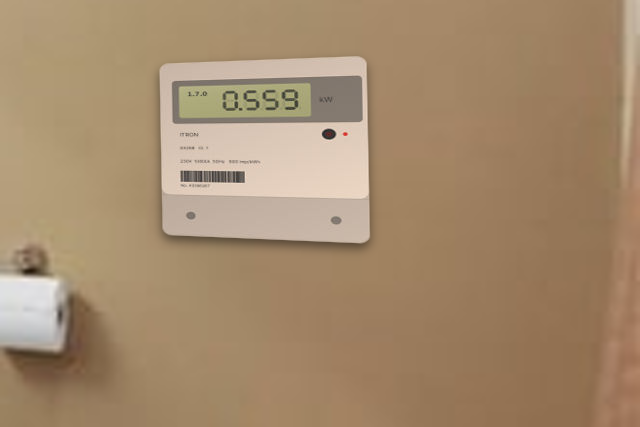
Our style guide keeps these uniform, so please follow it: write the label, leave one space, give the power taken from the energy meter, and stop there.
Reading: 0.559 kW
